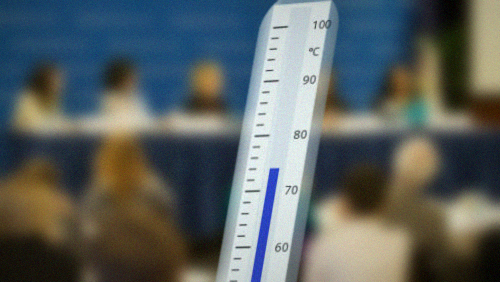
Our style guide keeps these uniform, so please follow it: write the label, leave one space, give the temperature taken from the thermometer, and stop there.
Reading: 74 °C
